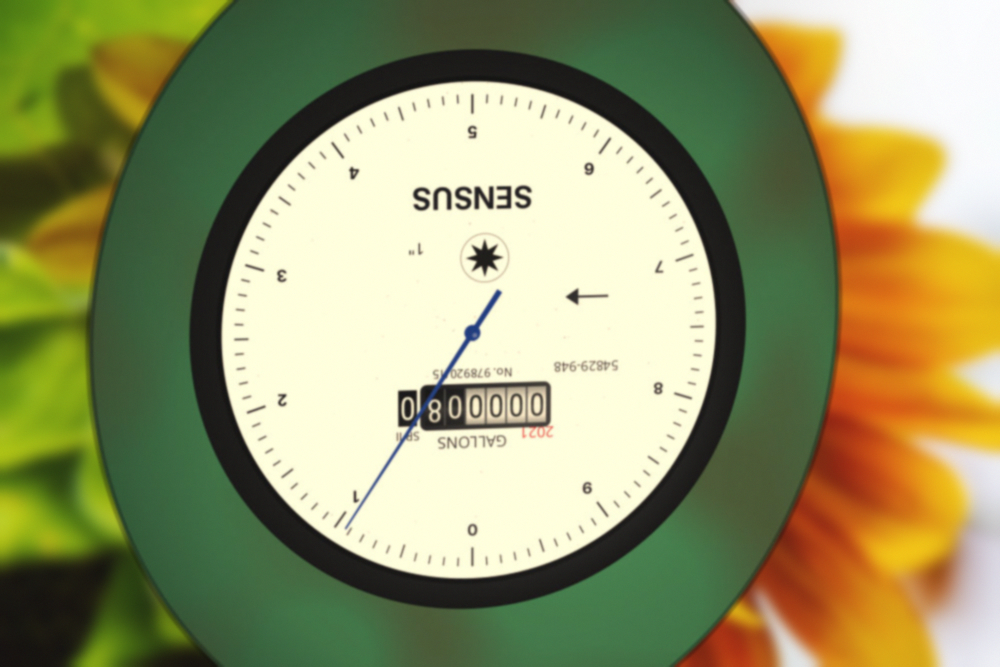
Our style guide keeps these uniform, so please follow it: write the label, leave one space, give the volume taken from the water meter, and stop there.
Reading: 80.9 gal
